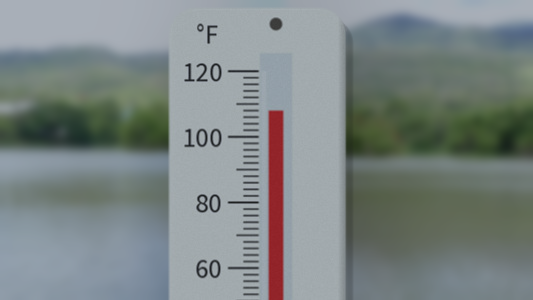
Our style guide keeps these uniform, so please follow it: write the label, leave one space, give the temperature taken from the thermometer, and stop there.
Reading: 108 °F
